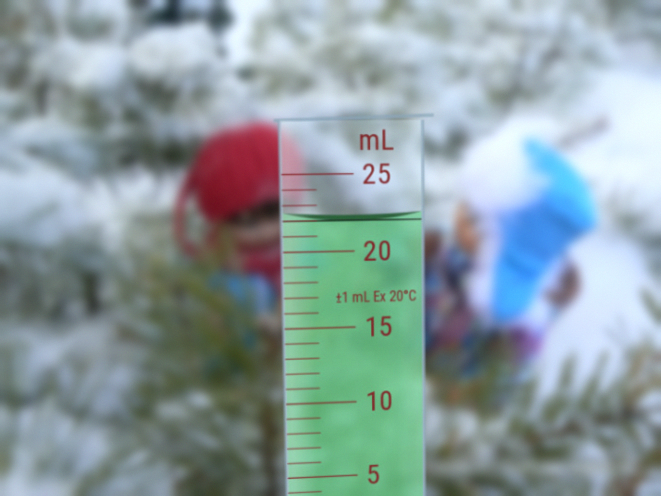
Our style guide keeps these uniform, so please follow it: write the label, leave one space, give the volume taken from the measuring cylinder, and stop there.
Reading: 22 mL
